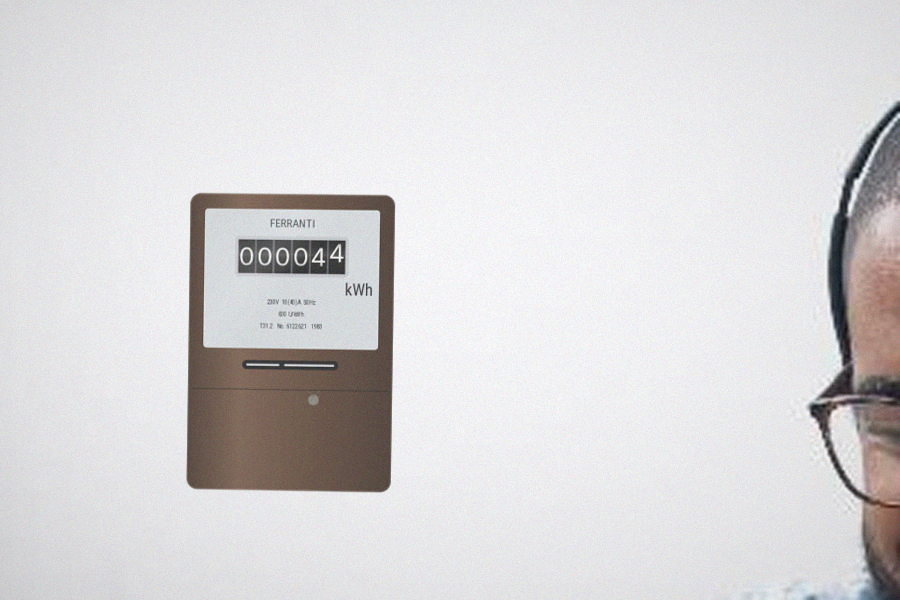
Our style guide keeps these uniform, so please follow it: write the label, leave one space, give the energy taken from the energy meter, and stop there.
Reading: 44 kWh
